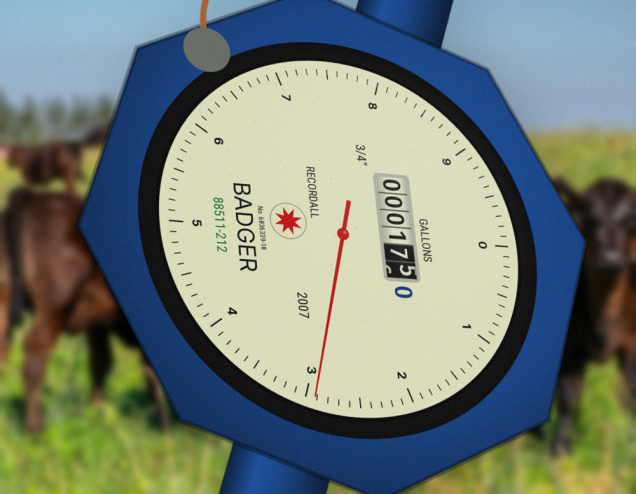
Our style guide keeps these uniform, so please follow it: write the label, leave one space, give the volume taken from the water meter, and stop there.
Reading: 1752.9 gal
